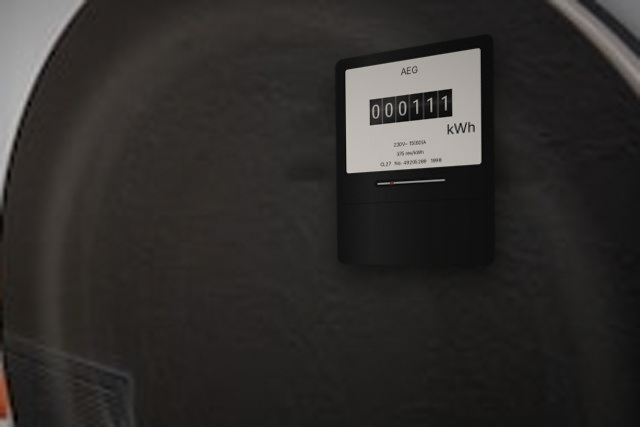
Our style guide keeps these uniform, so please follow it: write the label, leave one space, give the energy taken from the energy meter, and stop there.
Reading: 111 kWh
